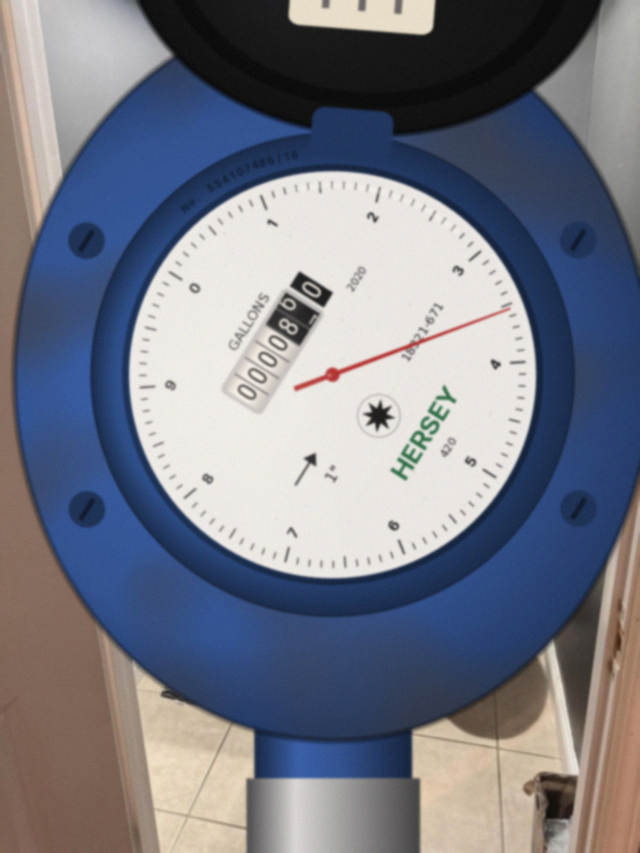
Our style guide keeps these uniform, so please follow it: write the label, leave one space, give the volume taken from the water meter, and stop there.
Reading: 863.5 gal
